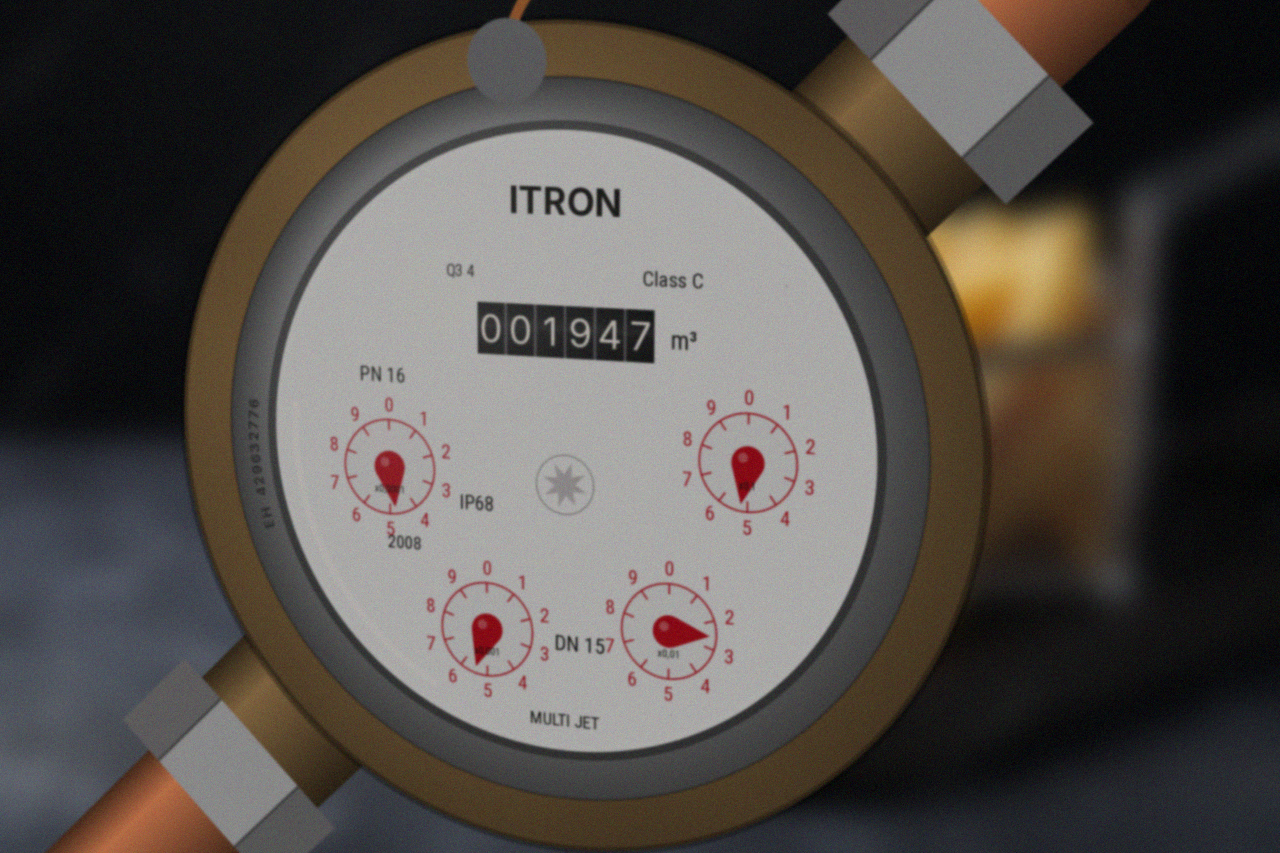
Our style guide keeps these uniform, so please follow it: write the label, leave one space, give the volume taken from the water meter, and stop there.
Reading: 1947.5254 m³
